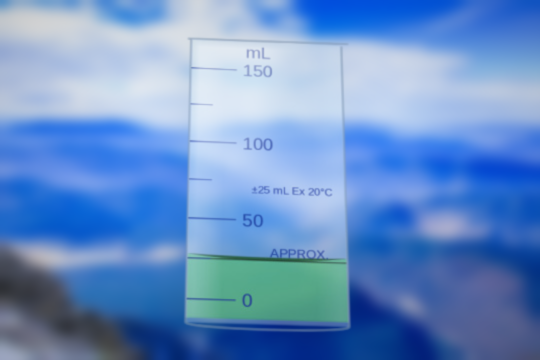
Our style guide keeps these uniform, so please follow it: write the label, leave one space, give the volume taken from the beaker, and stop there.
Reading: 25 mL
